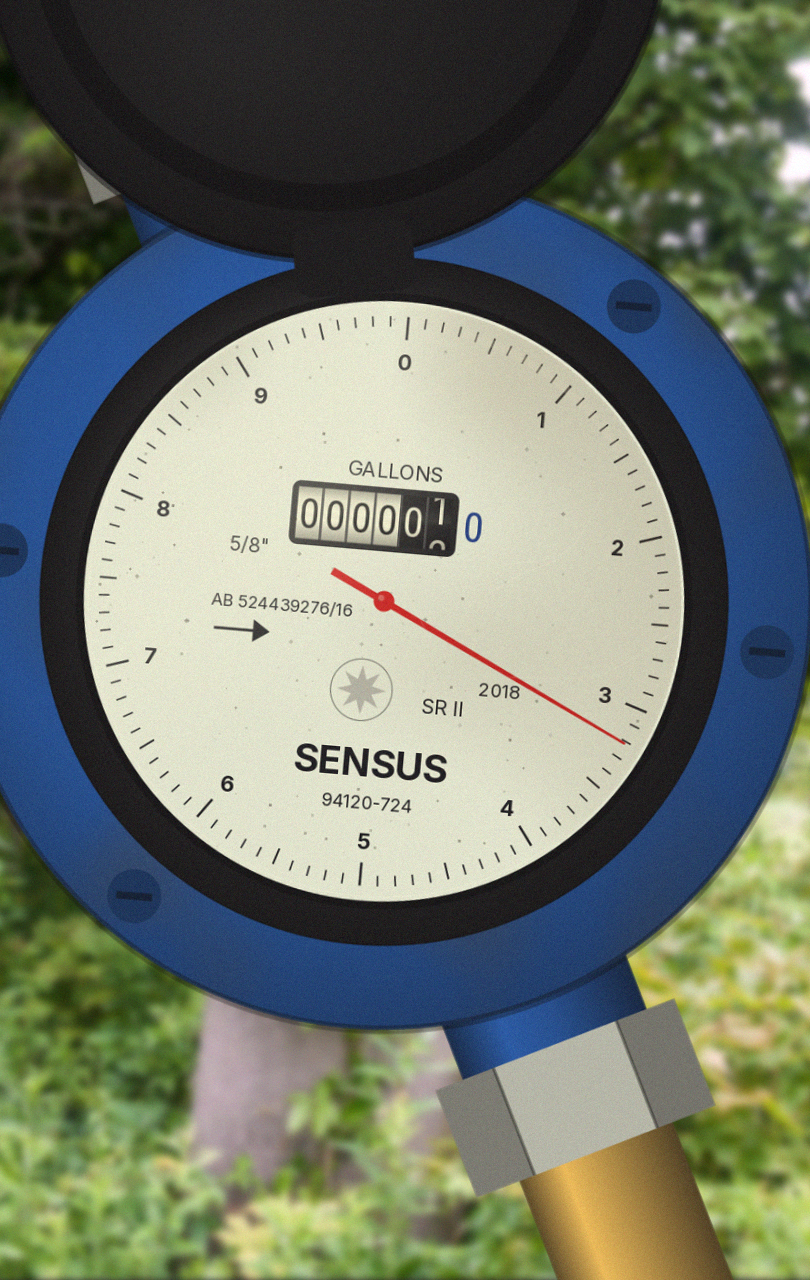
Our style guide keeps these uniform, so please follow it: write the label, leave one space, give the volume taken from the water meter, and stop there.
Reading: 13.2 gal
